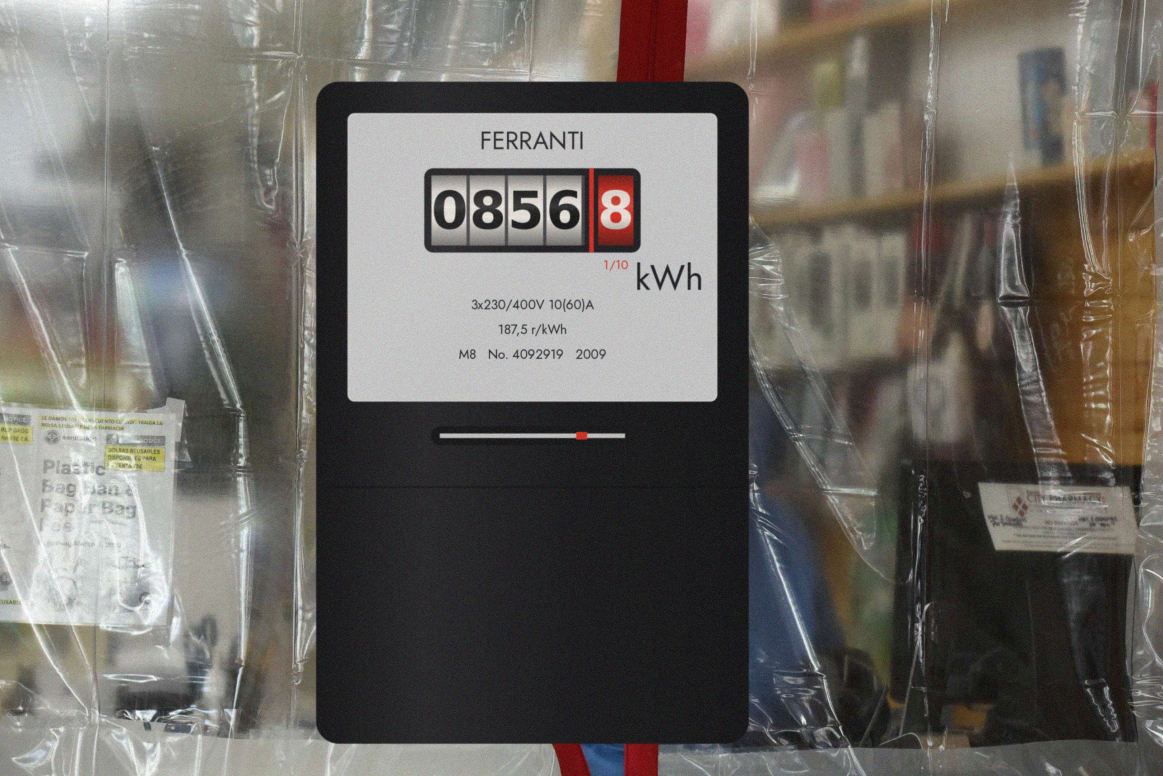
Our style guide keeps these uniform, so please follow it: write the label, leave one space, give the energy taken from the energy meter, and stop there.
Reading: 856.8 kWh
